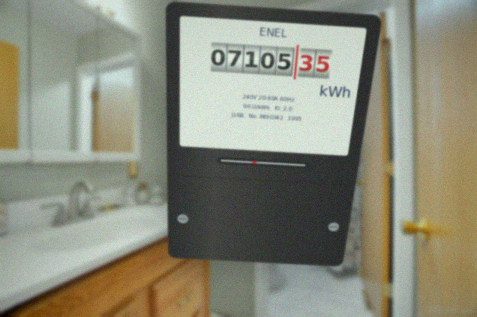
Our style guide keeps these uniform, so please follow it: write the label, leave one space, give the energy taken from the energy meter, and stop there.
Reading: 7105.35 kWh
